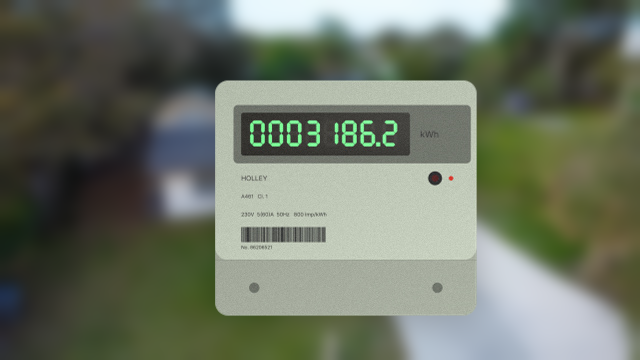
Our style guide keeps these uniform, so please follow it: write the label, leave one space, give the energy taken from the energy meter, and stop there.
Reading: 3186.2 kWh
